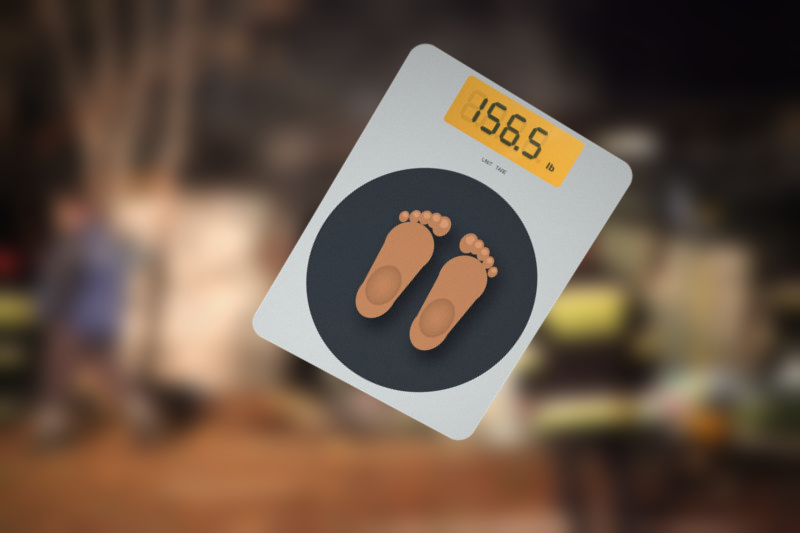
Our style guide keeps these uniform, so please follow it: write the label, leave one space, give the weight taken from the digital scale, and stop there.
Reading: 156.5 lb
